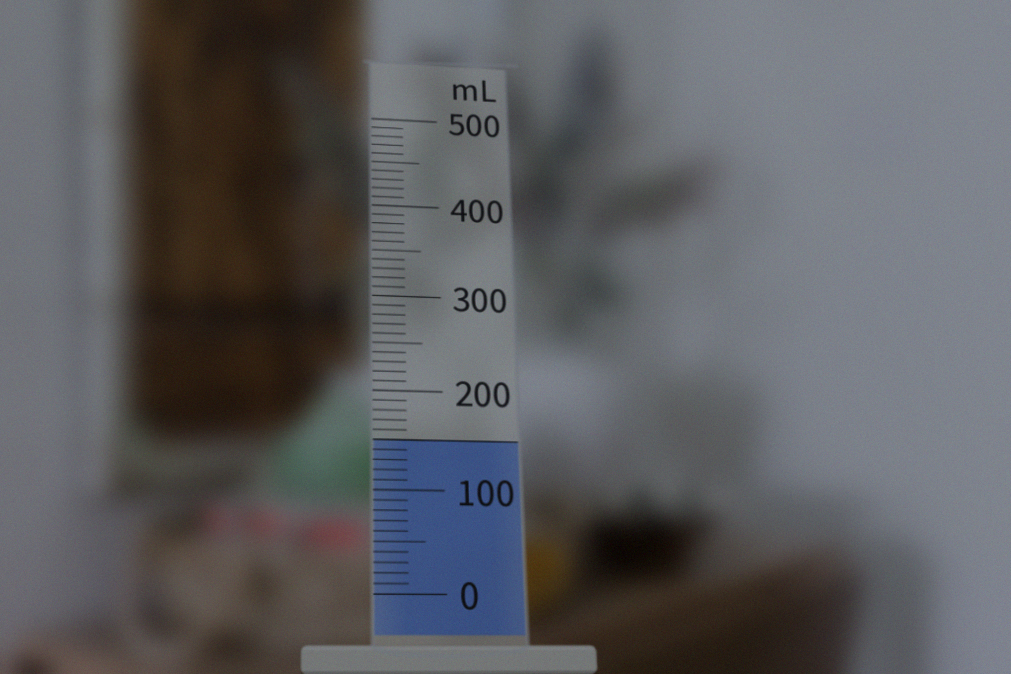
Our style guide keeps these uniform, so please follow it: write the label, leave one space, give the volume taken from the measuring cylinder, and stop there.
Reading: 150 mL
